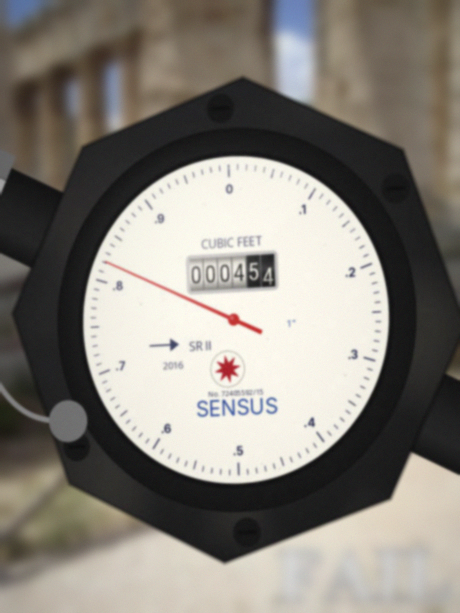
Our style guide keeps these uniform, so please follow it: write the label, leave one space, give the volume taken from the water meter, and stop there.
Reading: 453.82 ft³
